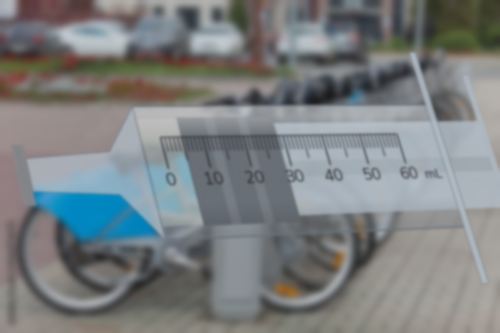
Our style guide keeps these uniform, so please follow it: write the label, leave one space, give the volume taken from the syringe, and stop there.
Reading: 5 mL
